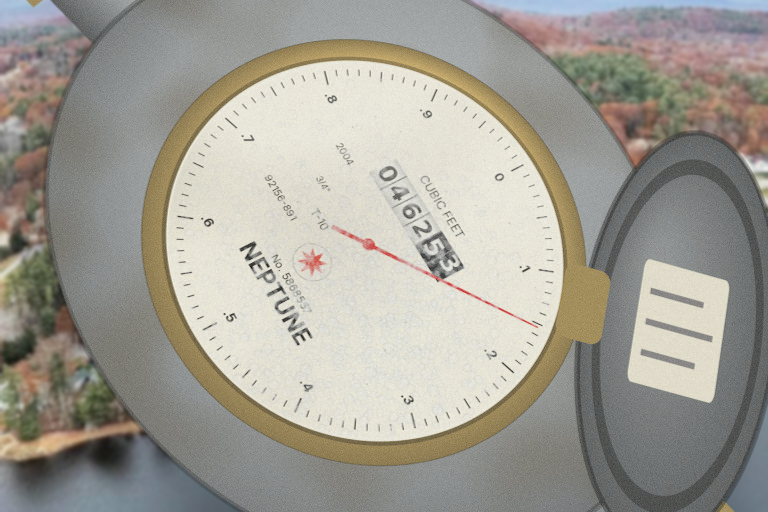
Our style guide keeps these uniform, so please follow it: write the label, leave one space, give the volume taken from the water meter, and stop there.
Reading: 46253.15 ft³
